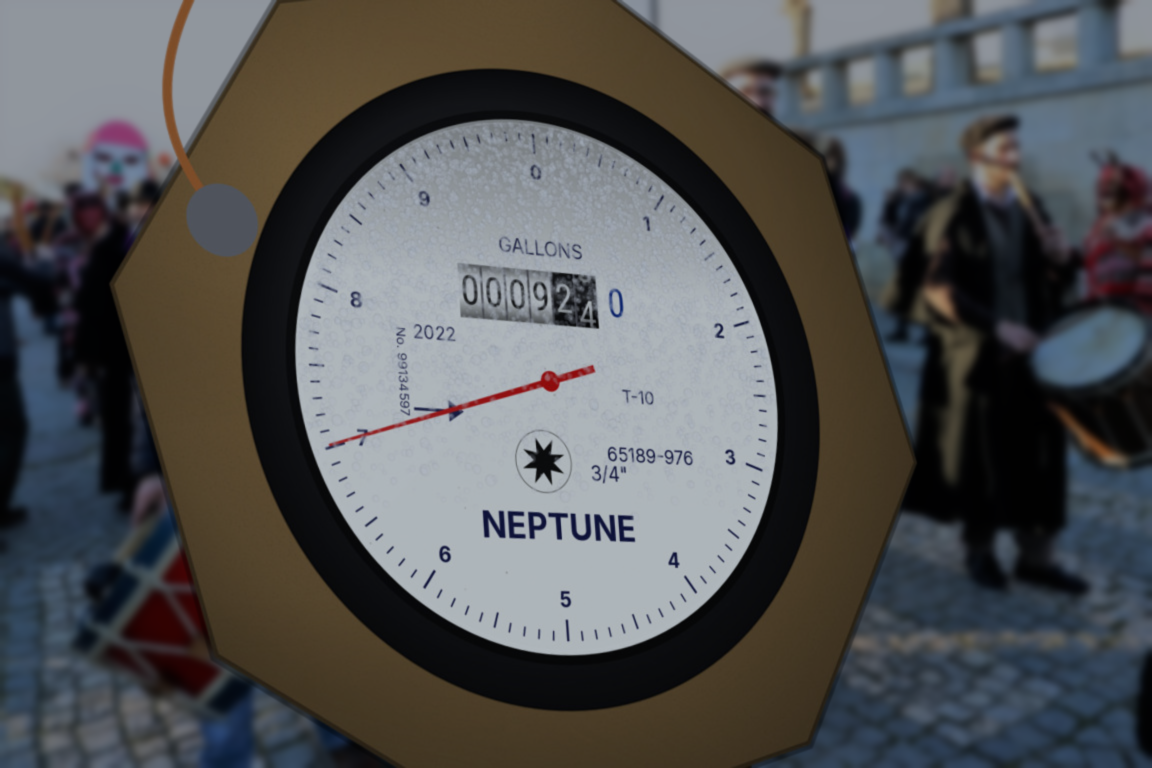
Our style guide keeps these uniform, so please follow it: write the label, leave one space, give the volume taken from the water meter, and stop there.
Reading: 9237.0 gal
